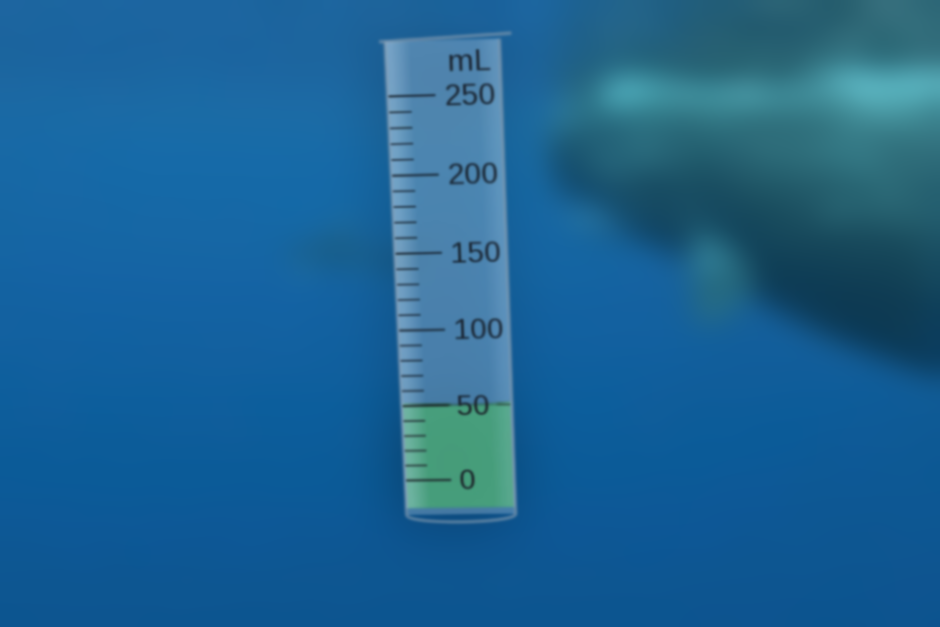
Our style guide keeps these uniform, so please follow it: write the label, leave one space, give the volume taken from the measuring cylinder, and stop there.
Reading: 50 mL
